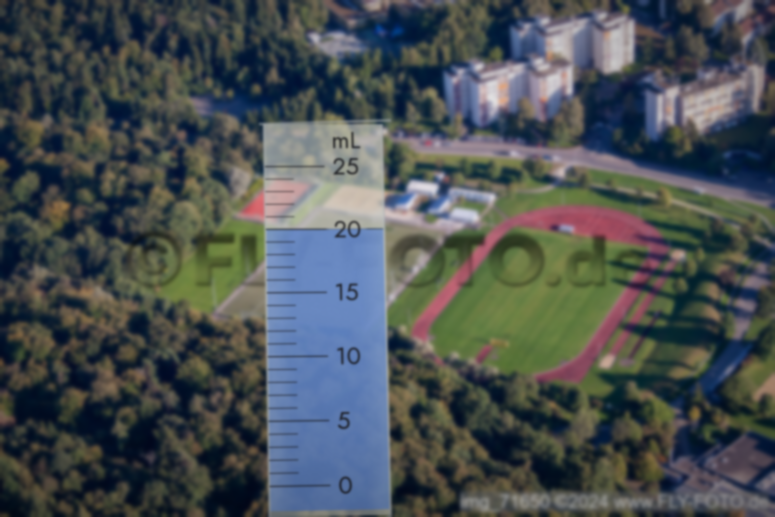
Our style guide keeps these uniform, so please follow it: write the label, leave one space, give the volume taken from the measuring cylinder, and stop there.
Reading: 20 mL
